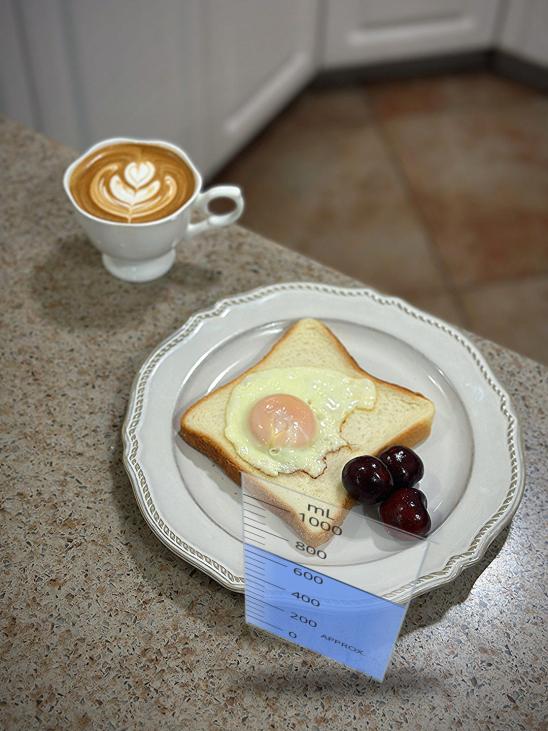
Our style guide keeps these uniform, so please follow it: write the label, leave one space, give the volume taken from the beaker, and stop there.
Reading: 650 mL
